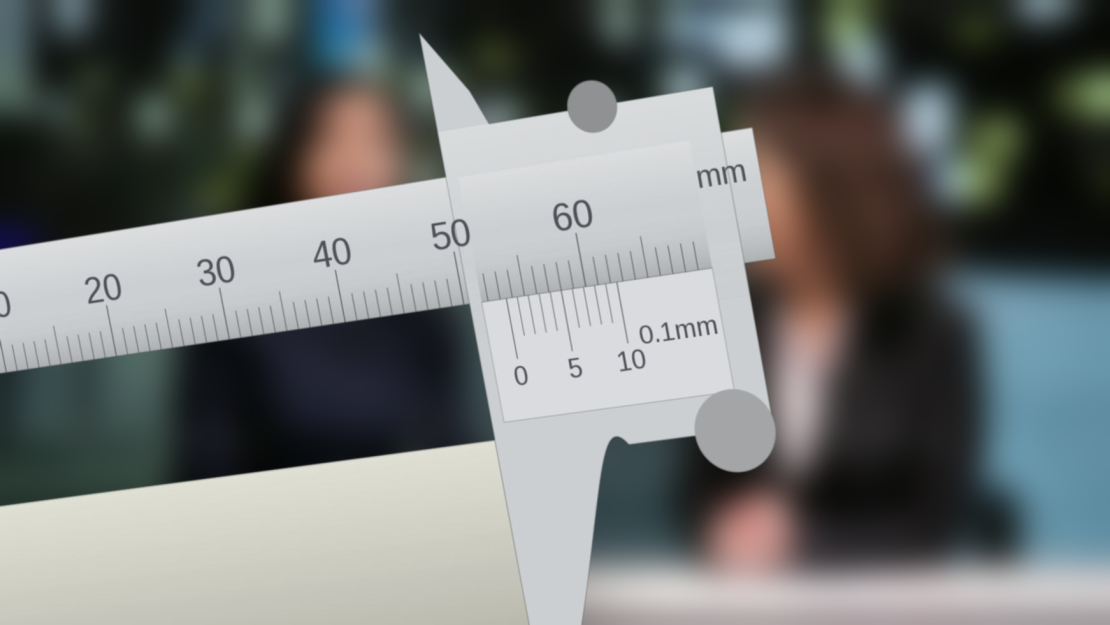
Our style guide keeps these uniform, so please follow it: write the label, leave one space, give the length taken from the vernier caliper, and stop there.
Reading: 53.5 mm
